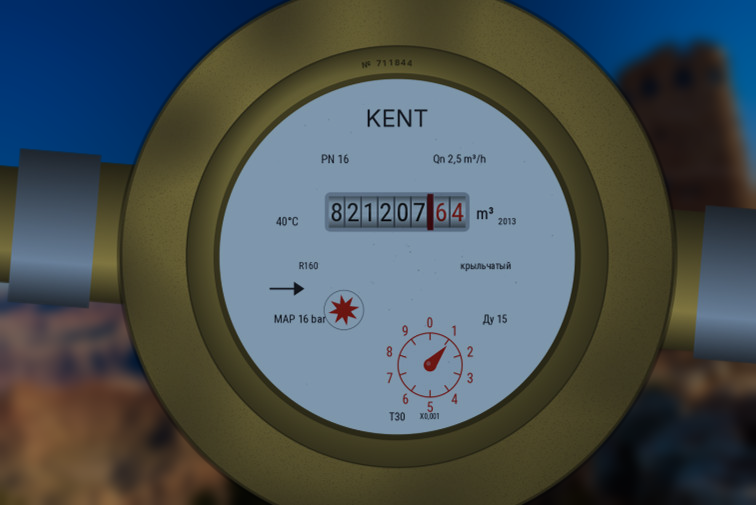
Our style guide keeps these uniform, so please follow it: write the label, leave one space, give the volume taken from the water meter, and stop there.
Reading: 821207.641 m³
